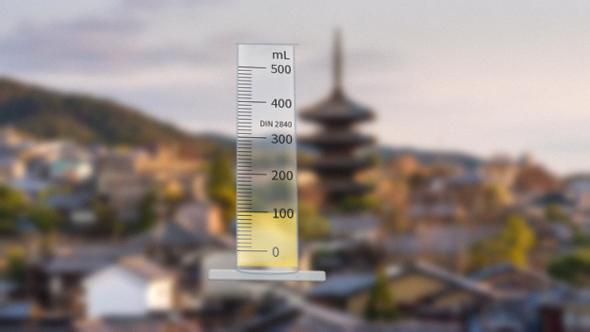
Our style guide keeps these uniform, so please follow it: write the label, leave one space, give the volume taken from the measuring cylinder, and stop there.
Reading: 100 mL
